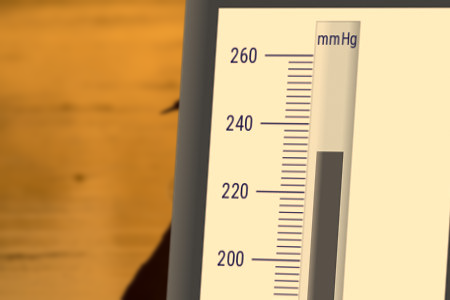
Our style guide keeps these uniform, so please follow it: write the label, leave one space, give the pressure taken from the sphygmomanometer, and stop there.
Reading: 232 mmHg
